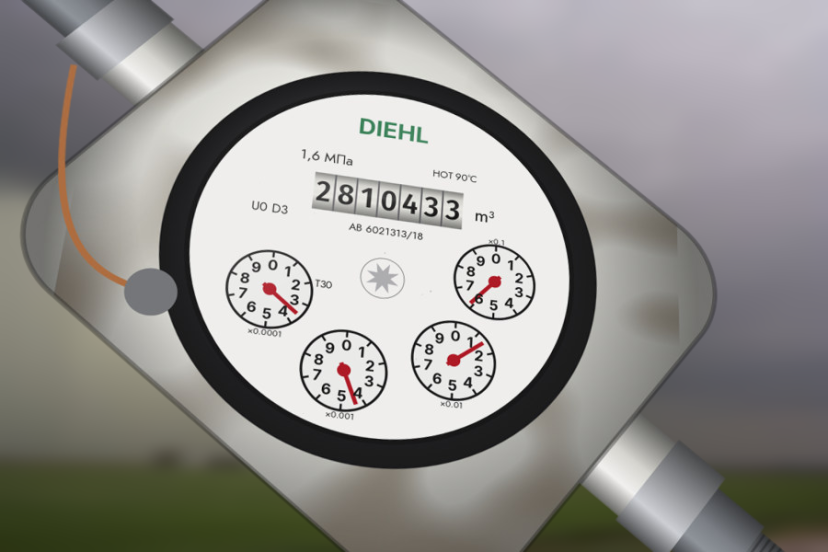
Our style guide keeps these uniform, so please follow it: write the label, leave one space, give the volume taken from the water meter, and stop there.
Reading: 2810433.6143 m³
